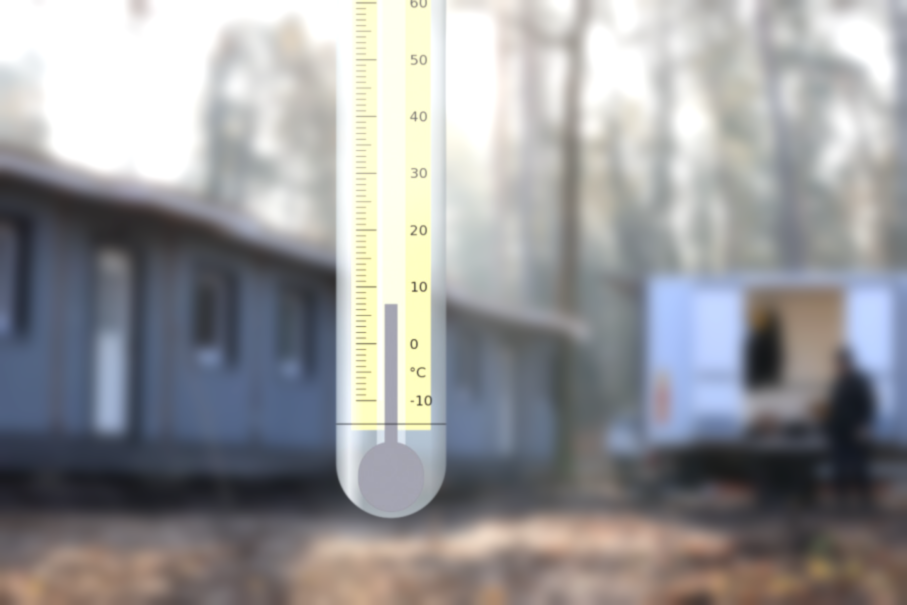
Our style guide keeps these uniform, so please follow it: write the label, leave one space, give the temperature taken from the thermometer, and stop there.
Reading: 7 °C
